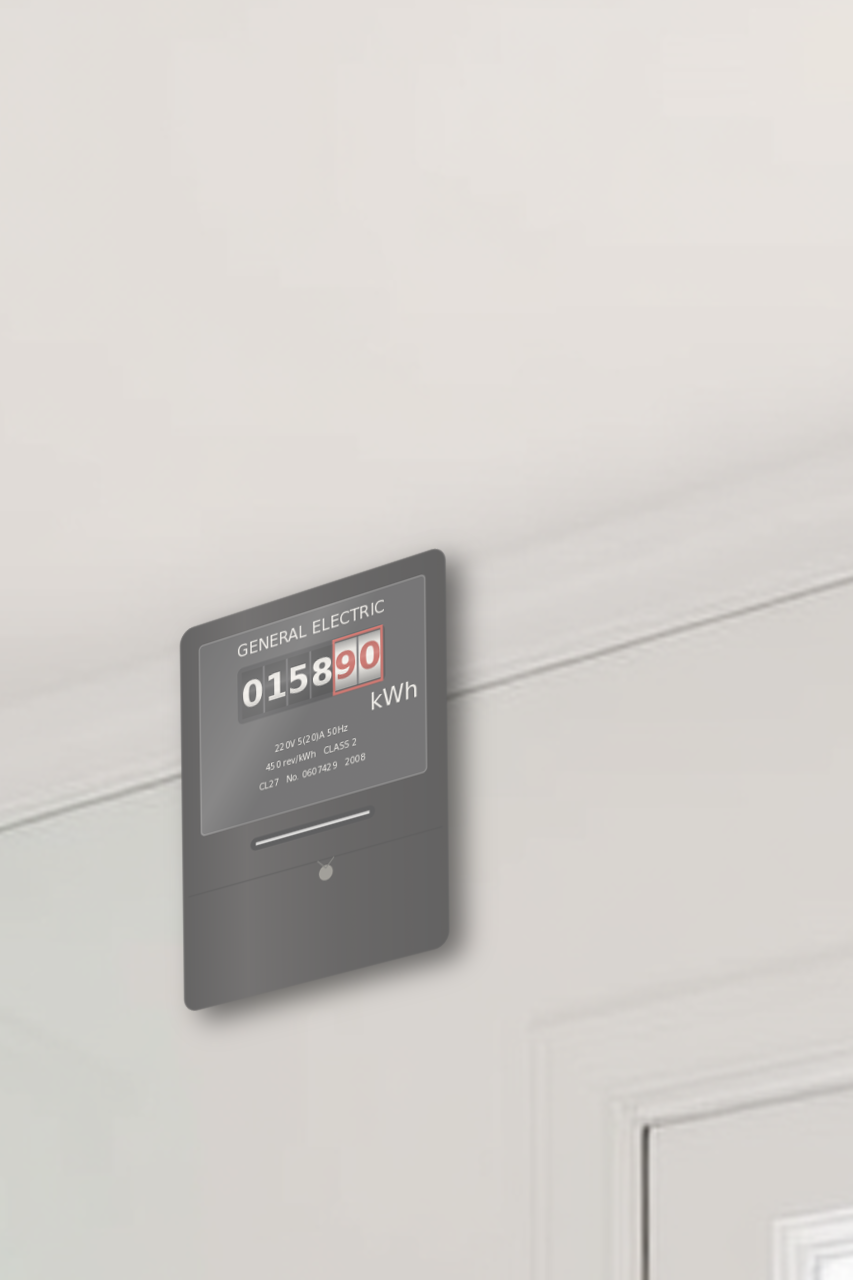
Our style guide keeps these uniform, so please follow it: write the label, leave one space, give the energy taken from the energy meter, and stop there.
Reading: 158.90 kWh
